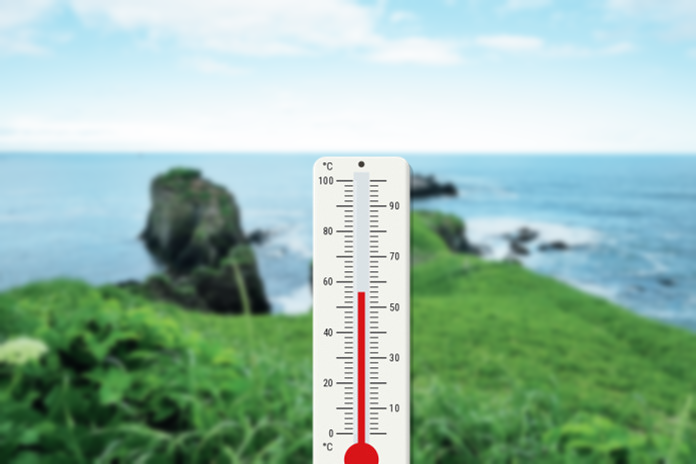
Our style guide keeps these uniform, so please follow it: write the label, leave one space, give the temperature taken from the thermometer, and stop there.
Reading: 56 °C
